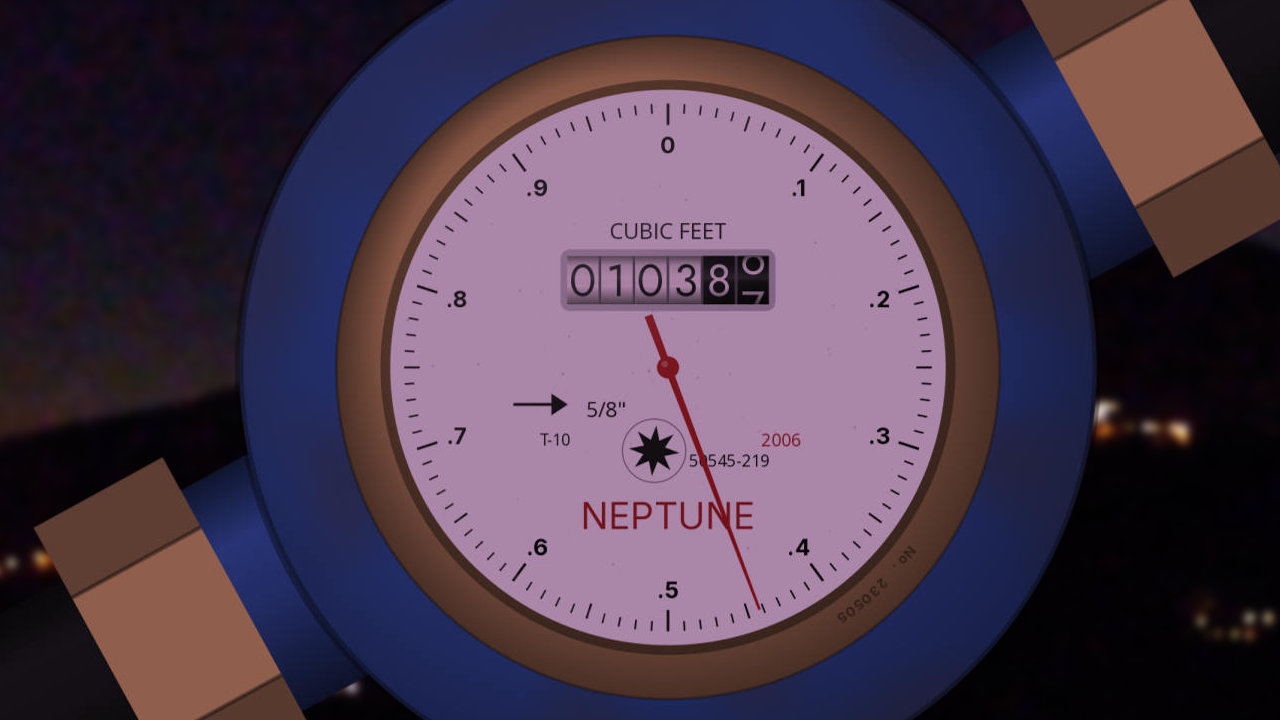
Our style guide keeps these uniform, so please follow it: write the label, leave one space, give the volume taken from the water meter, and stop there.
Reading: 10386.44 ft³
